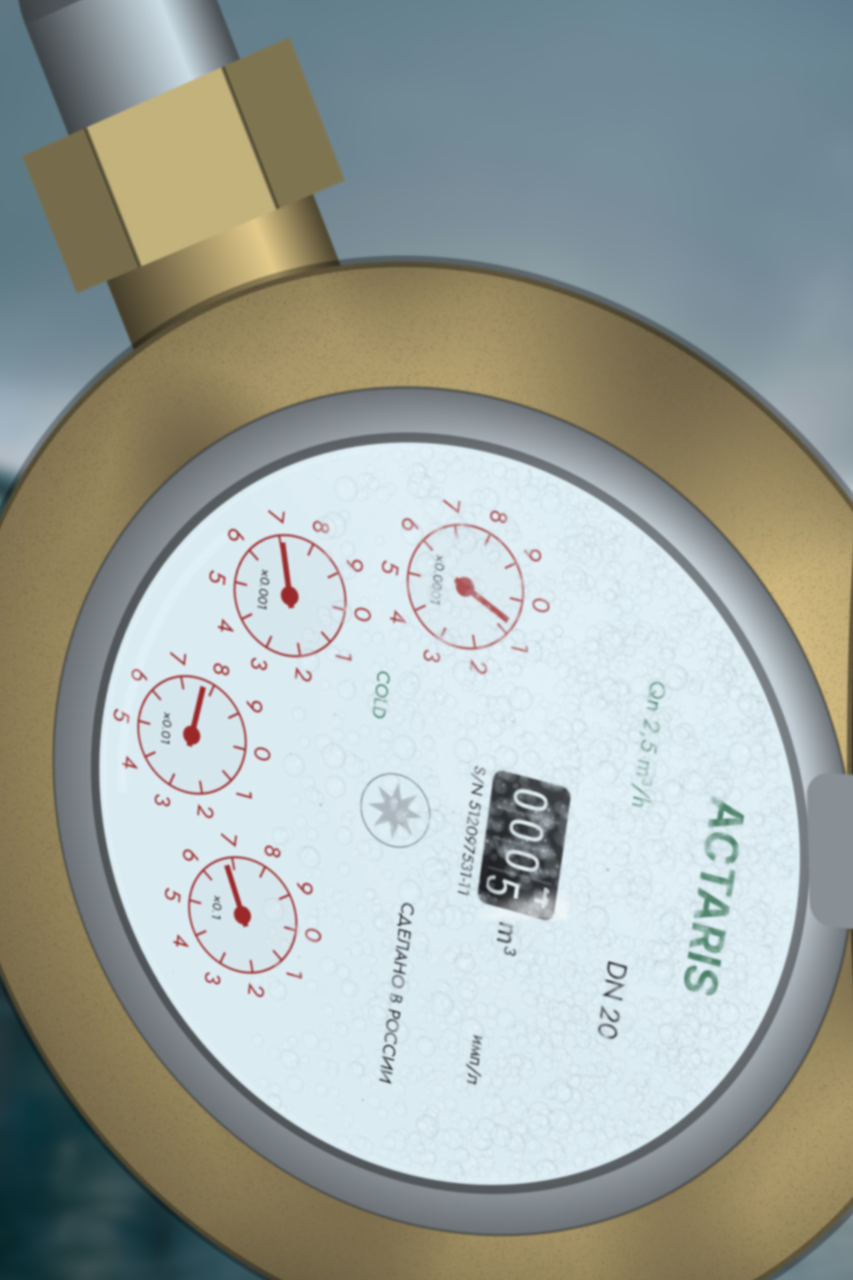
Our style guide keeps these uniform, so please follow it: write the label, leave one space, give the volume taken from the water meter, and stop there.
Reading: 4.6770 m³
